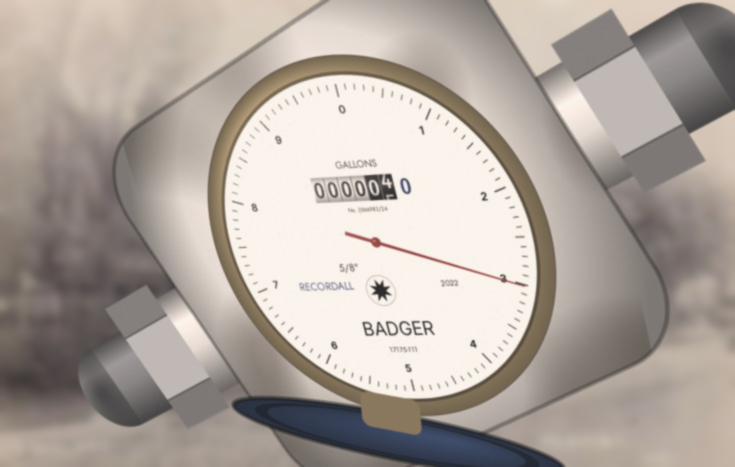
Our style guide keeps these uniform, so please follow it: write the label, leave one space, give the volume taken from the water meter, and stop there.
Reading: 43.0 gal
